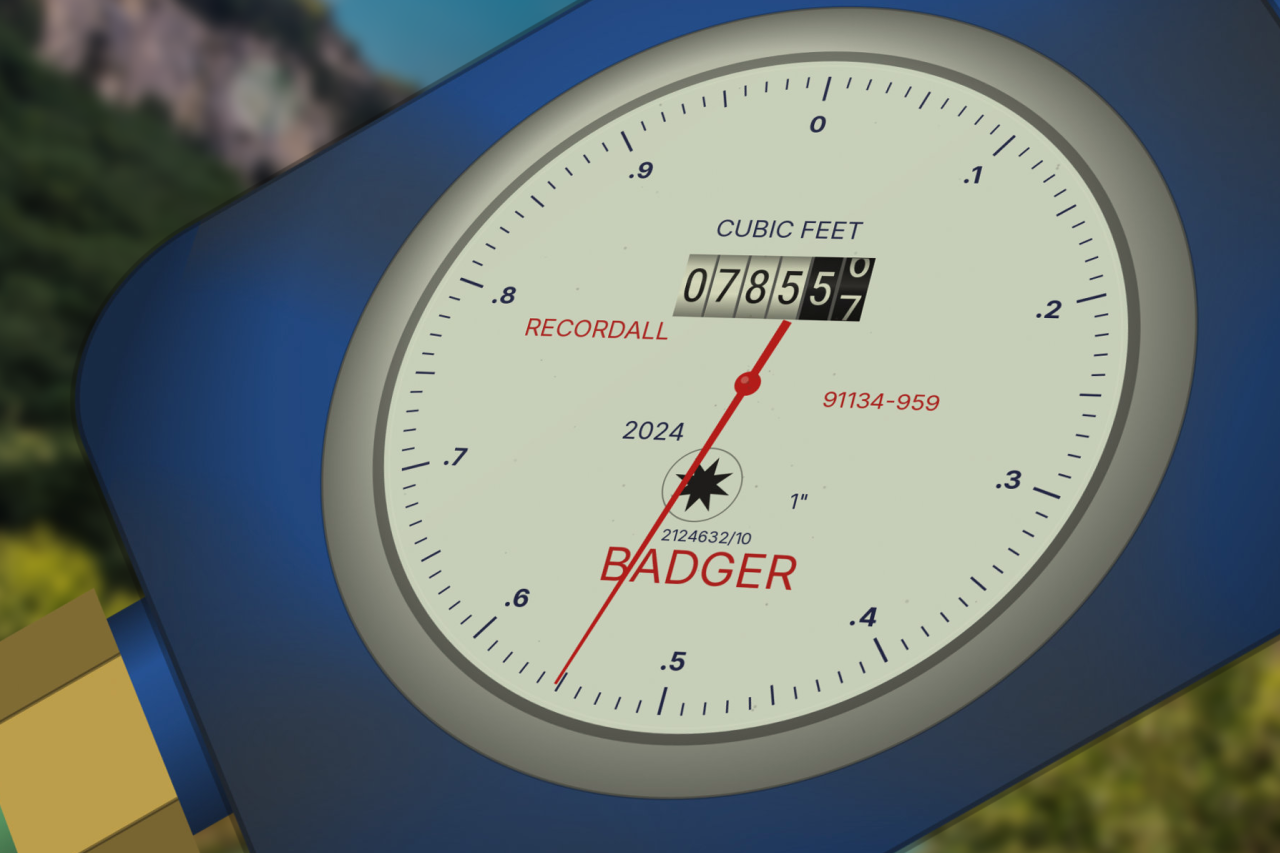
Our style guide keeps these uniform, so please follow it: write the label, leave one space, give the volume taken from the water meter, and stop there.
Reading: 78556.55 ft³
